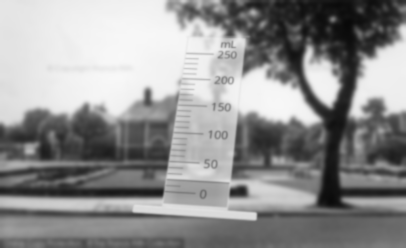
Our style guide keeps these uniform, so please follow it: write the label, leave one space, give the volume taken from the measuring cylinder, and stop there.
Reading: 20 mL
